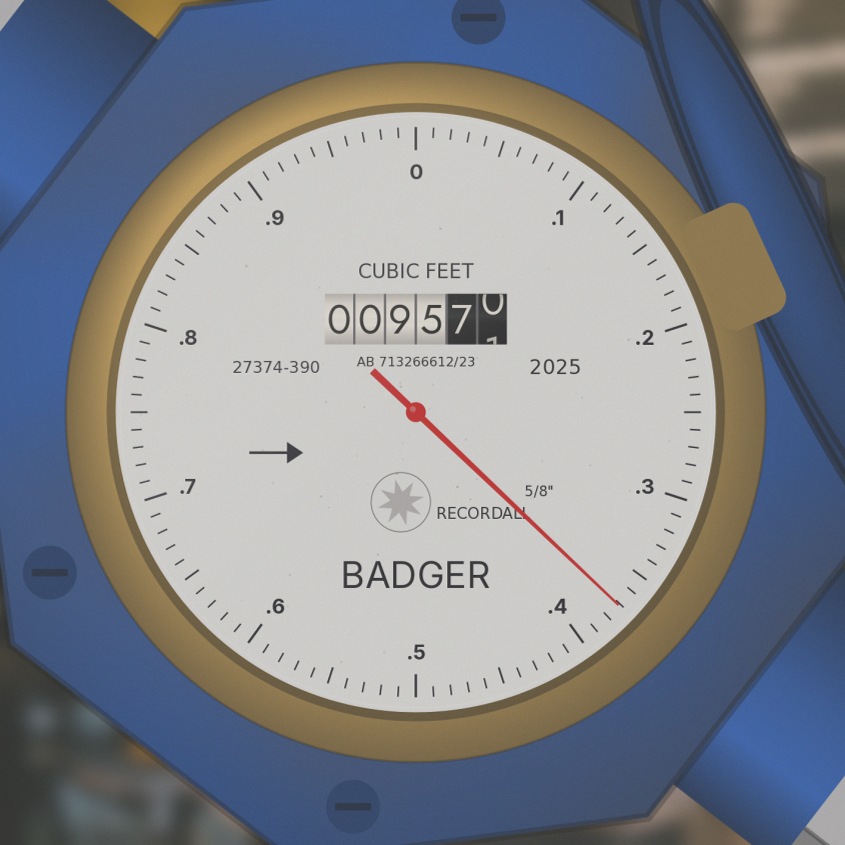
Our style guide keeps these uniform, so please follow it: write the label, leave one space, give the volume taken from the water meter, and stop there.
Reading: 9570.37 ft³
